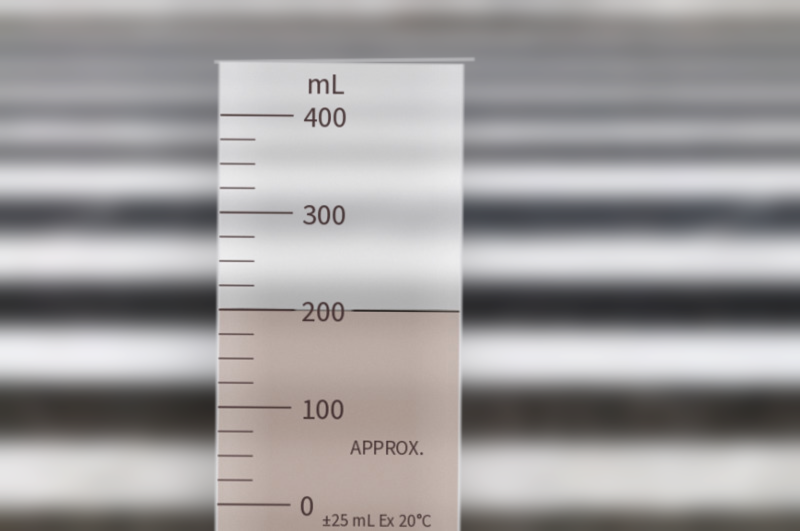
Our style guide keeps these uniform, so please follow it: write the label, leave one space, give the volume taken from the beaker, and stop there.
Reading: 200 mL
